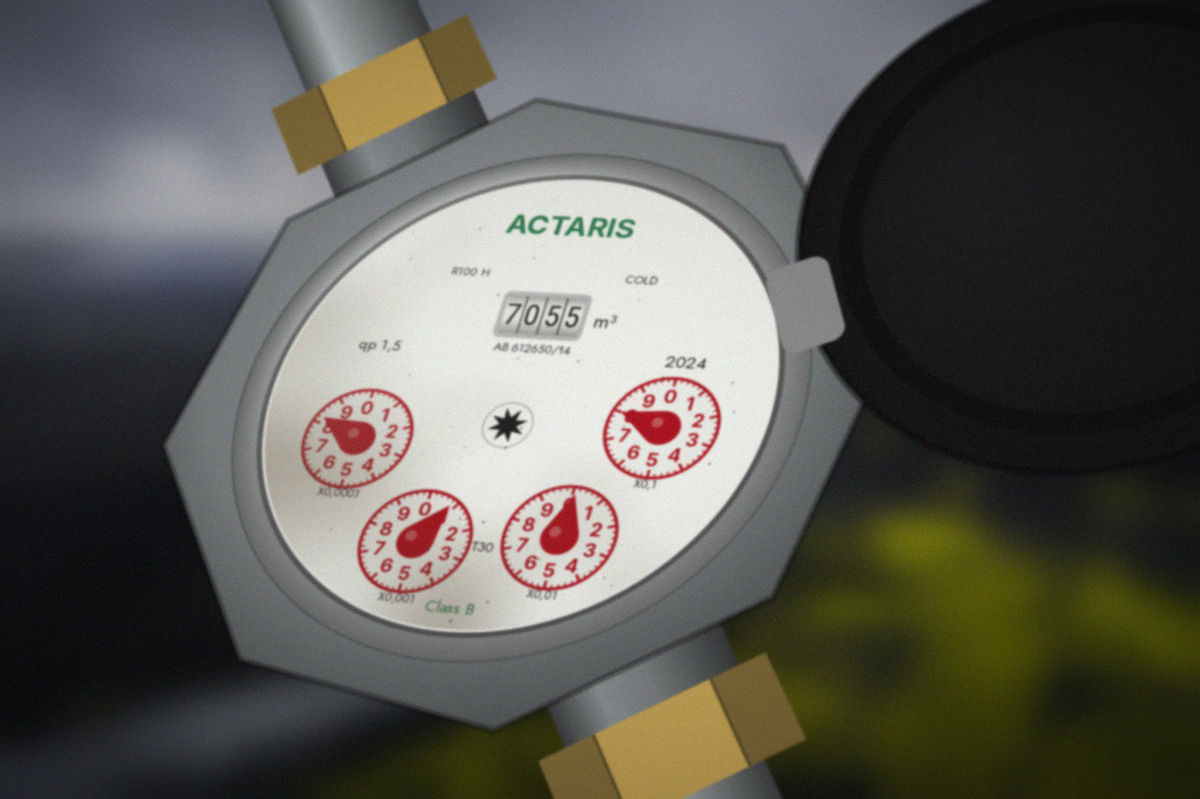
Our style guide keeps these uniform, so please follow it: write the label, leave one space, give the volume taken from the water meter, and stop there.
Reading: 7055.8008 m³
